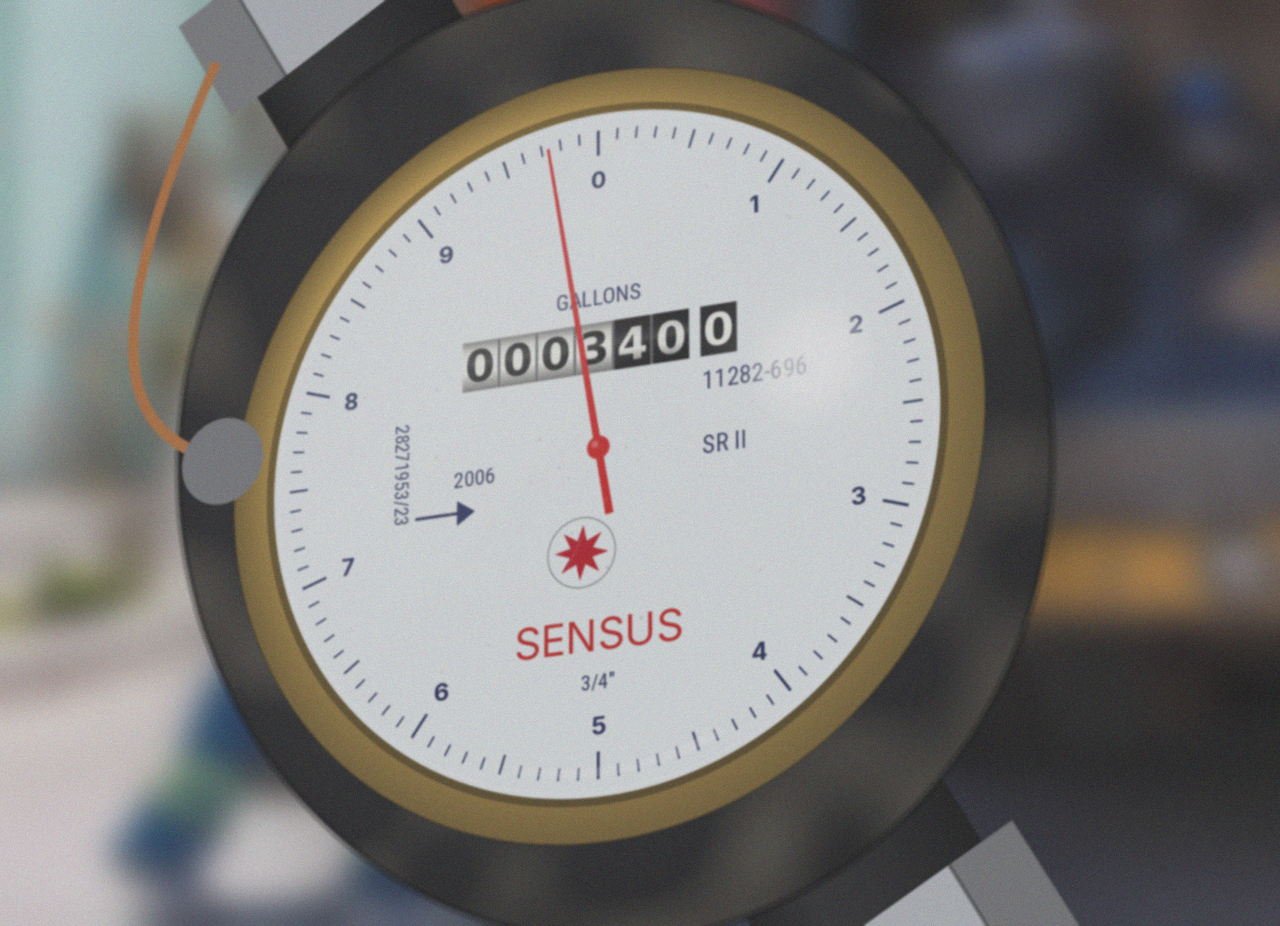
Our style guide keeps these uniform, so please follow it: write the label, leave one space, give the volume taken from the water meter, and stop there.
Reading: 3399.7 gal
